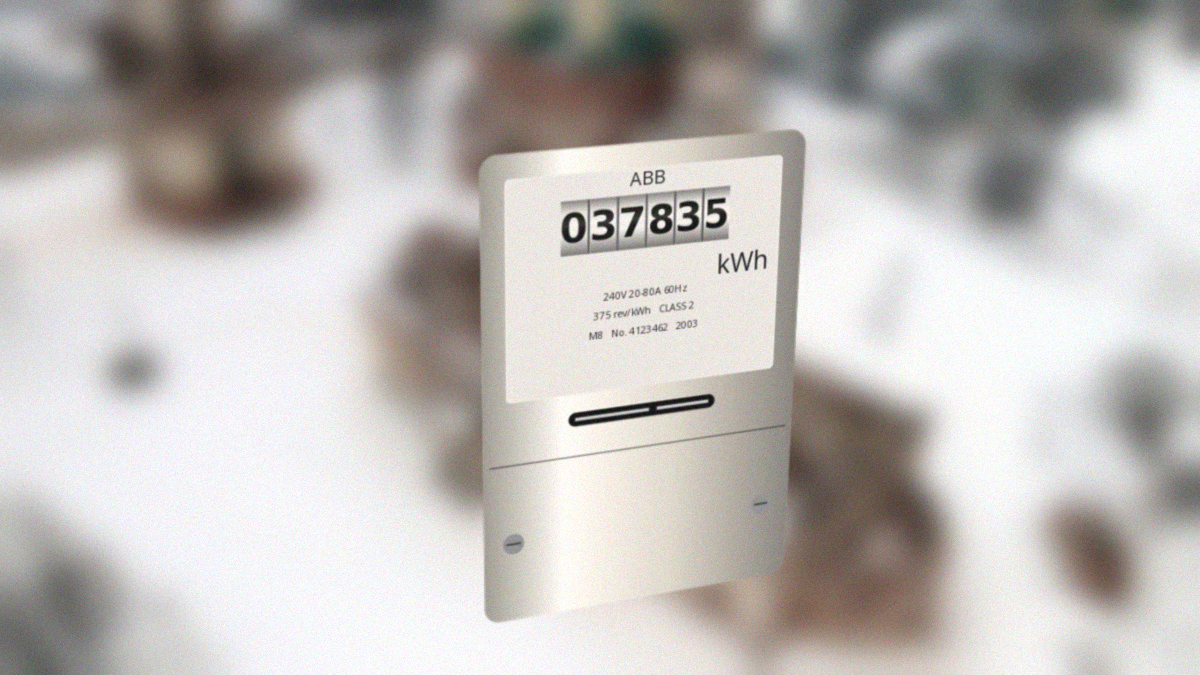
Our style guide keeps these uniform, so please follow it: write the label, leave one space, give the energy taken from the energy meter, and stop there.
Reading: 37835 kWh
